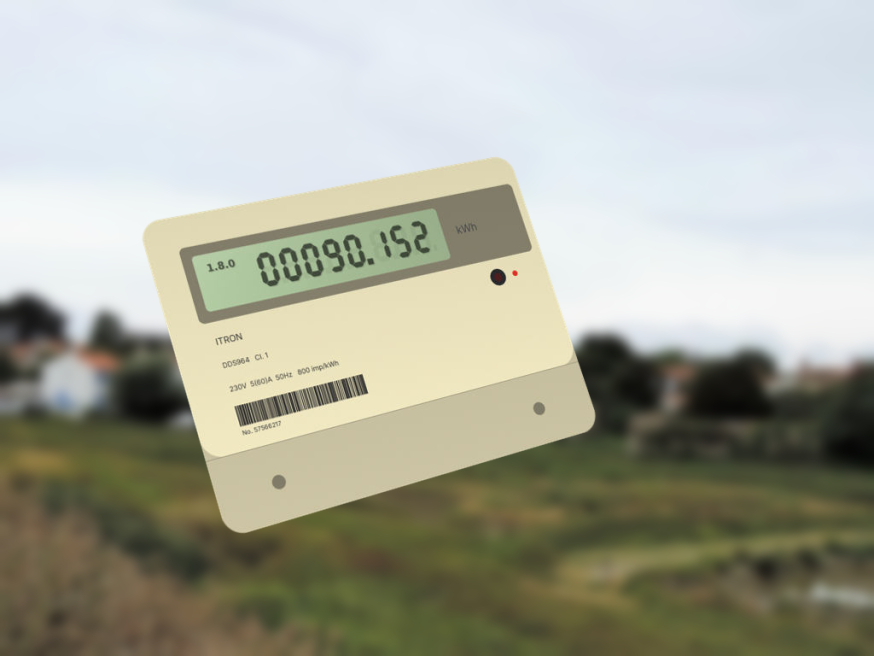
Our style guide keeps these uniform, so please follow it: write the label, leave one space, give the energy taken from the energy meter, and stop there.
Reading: 90.152 kWh
